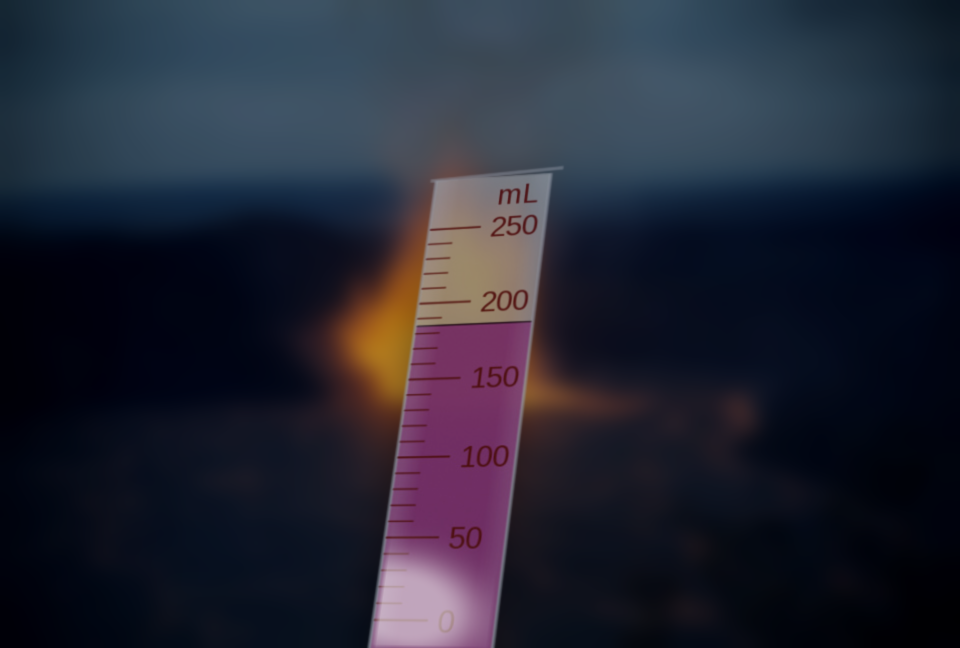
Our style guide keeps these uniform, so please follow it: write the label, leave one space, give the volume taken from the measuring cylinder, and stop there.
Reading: 185 mL
